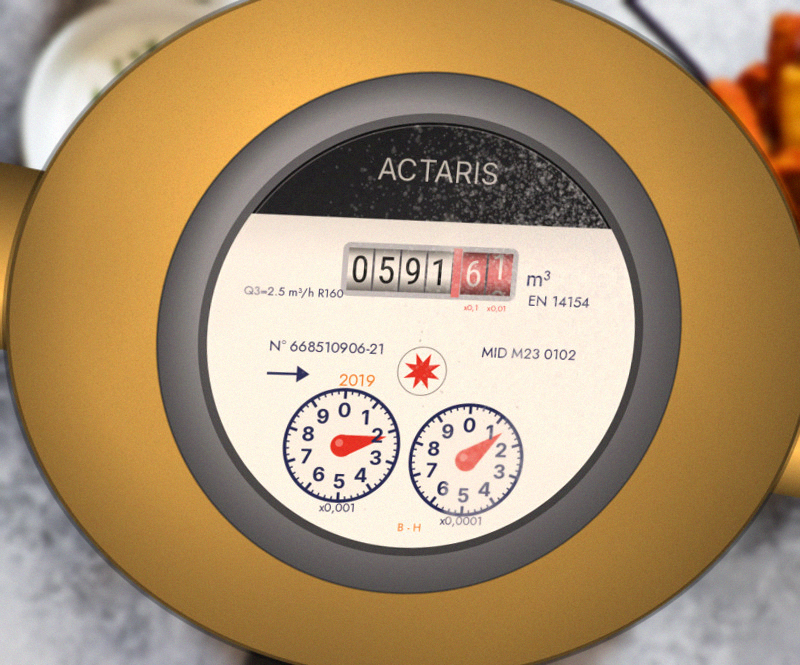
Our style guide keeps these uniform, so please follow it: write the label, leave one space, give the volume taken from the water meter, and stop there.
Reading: 591.6121 m³
